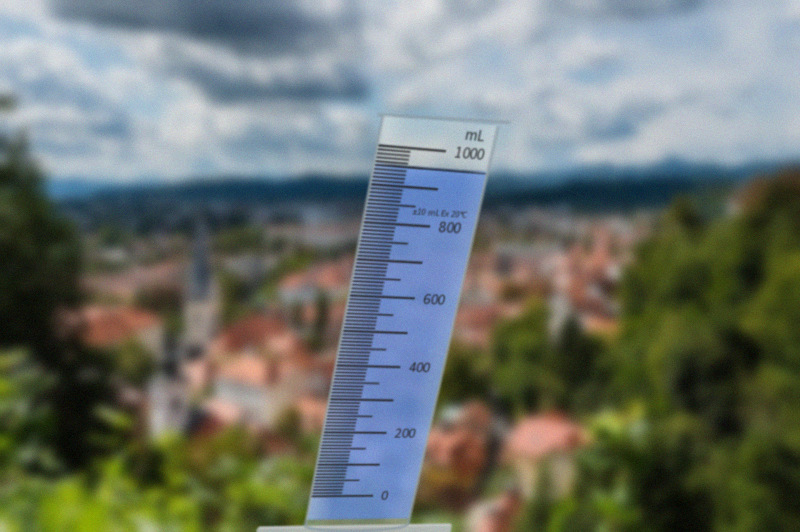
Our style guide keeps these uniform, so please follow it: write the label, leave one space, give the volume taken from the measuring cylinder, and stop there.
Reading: 950 mL
